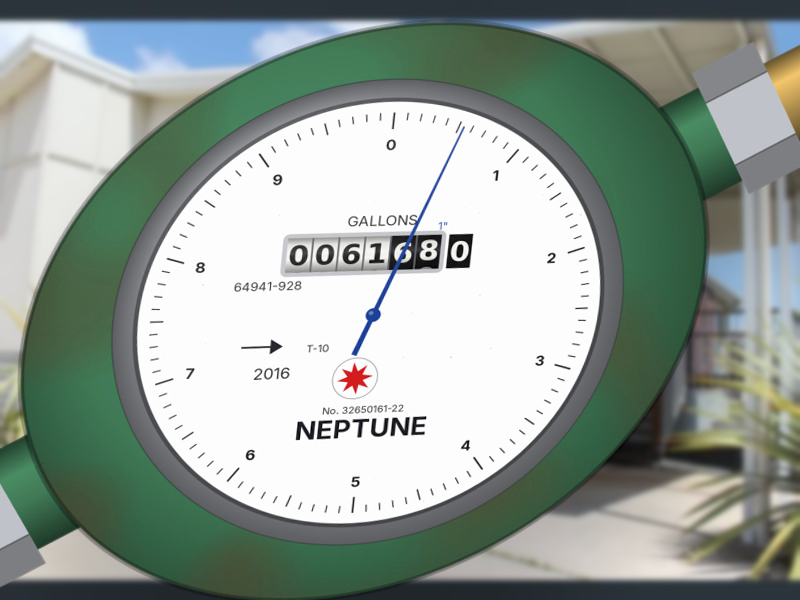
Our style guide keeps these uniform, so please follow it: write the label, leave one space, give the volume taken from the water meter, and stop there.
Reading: 61680.5 gal
